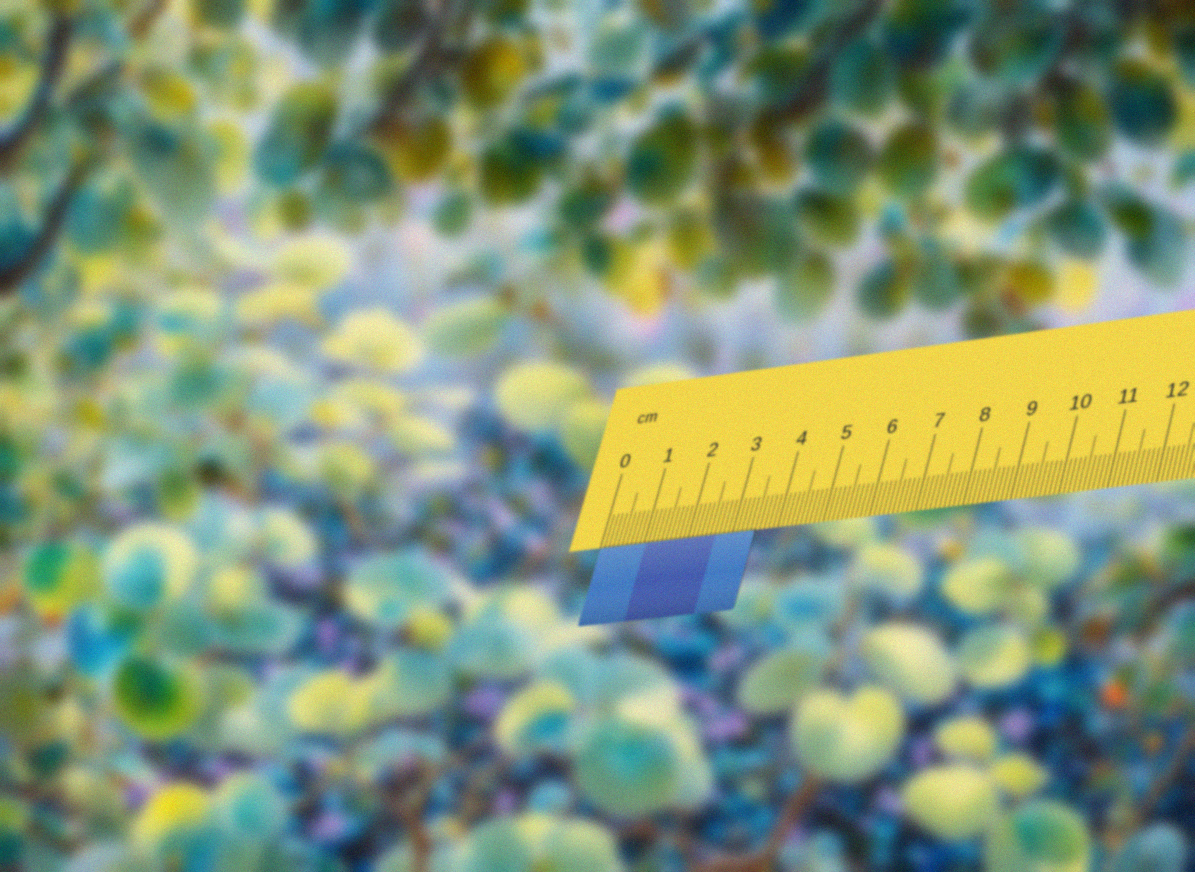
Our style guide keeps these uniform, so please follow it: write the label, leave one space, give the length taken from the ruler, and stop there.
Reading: 3.5 cm
